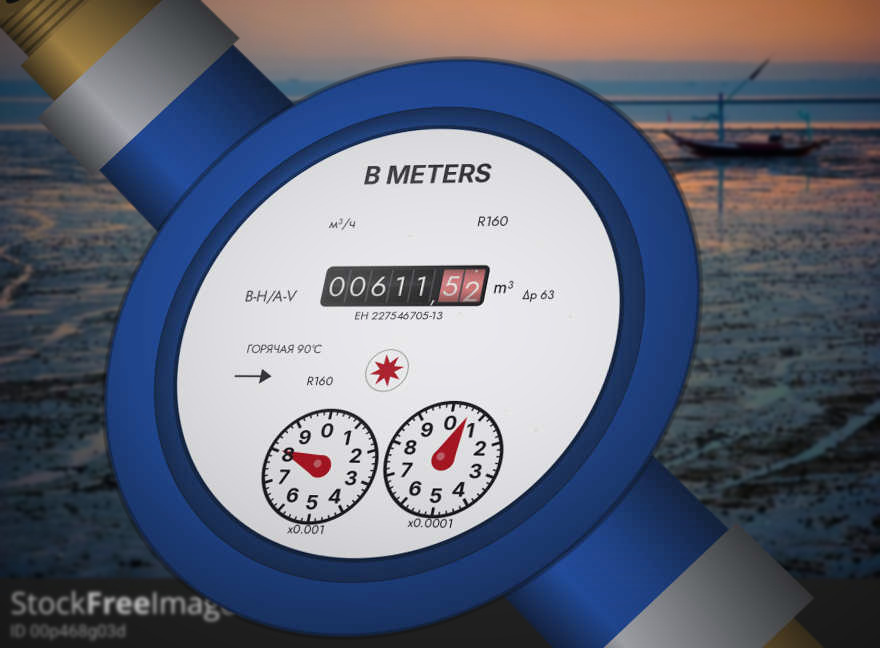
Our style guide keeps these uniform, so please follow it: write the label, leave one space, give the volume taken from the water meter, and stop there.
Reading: 611.5180 m³
